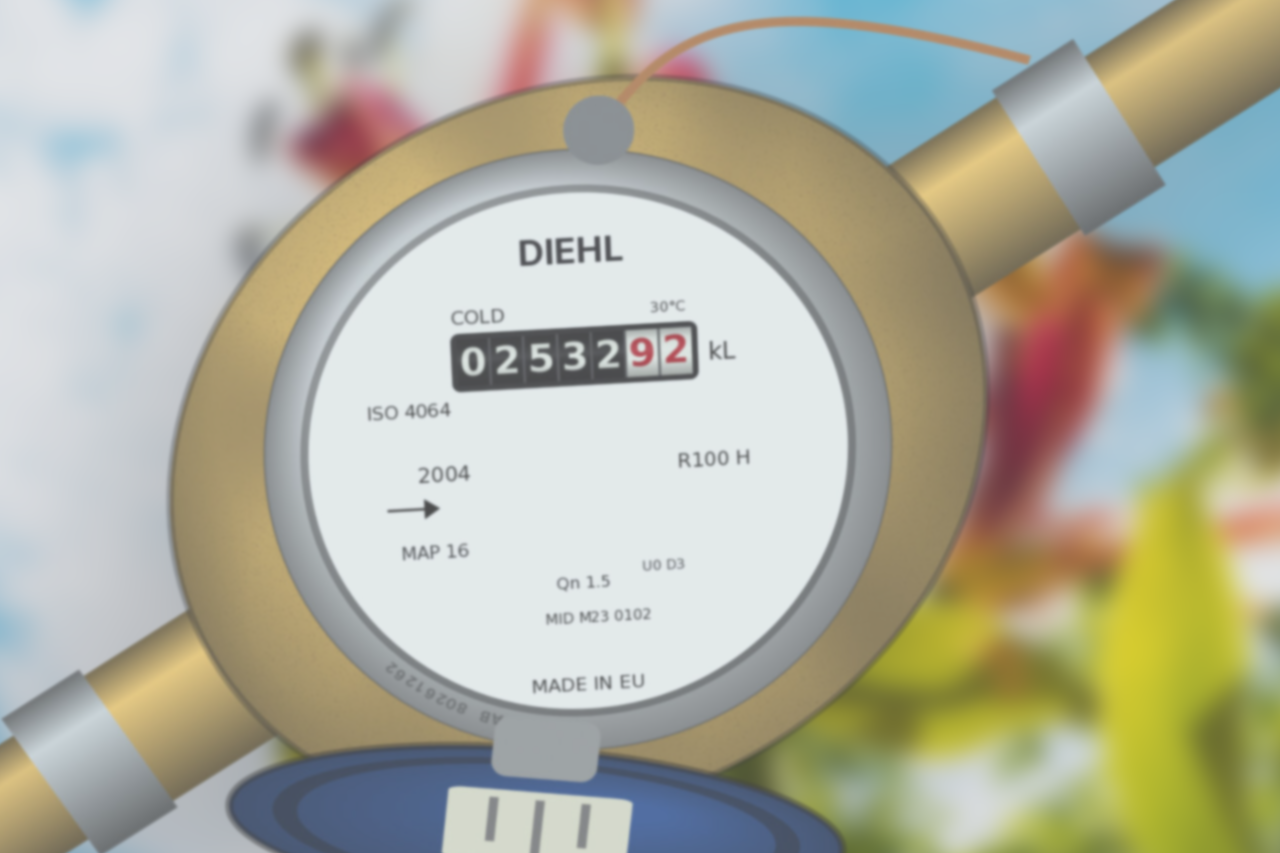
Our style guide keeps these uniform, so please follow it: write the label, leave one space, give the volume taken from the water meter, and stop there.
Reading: 2532.92 kL
